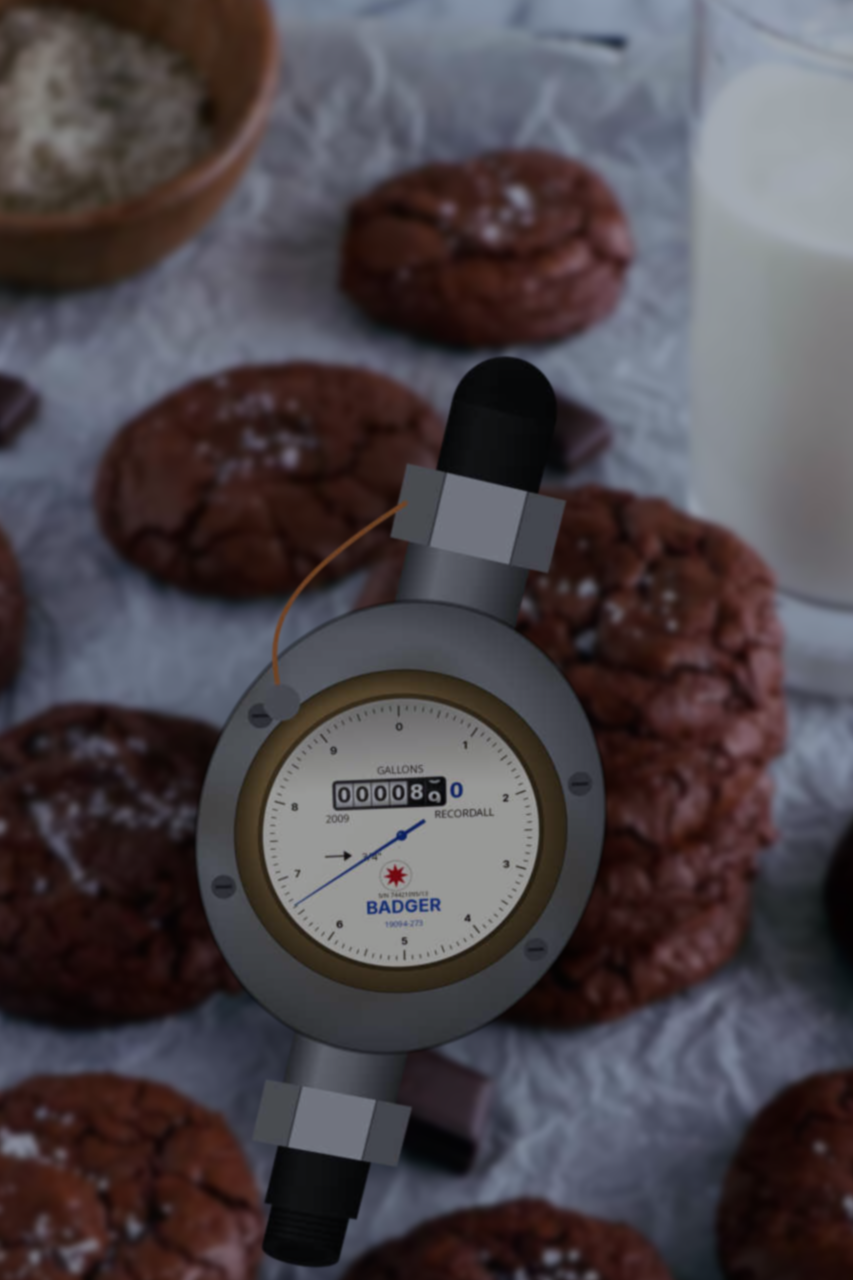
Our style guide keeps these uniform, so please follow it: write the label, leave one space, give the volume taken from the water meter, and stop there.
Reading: 886.6 gal
